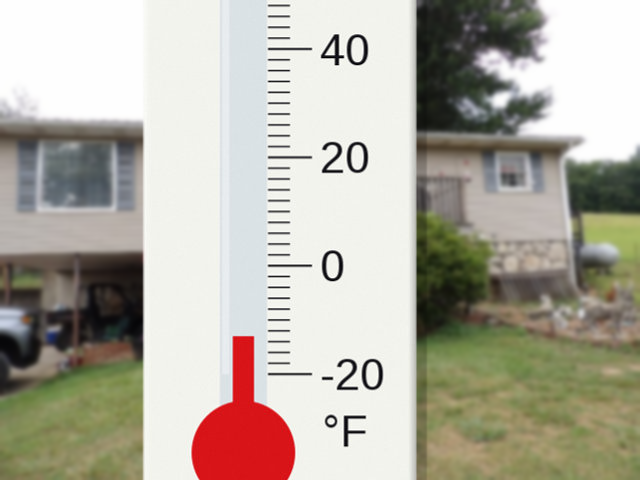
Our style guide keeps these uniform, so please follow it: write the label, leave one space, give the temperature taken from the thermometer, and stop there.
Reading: -13 °F
